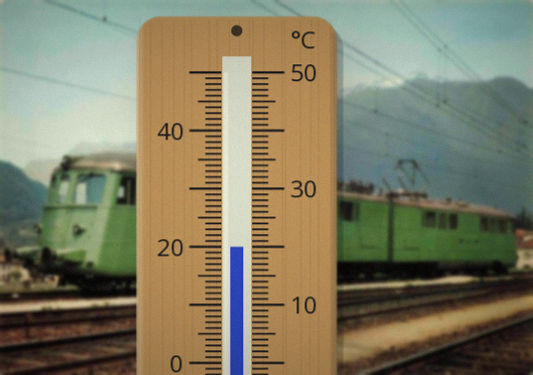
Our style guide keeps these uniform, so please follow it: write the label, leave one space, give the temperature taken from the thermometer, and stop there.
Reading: 20 °C
